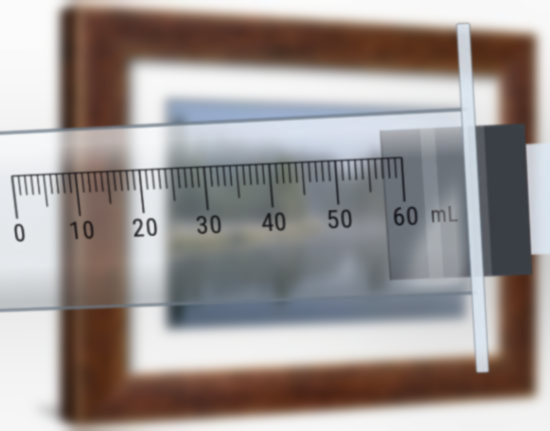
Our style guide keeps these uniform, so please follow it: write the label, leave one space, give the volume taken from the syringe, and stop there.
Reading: 57 mL
